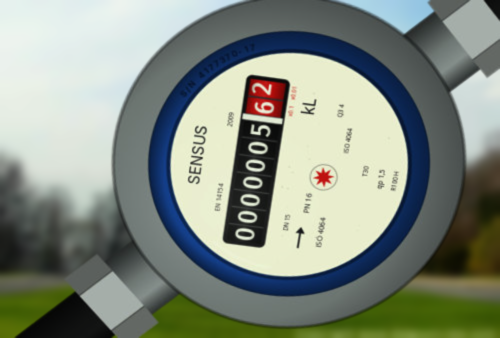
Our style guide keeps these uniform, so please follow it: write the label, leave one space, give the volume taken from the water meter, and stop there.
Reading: 5.62 kL
